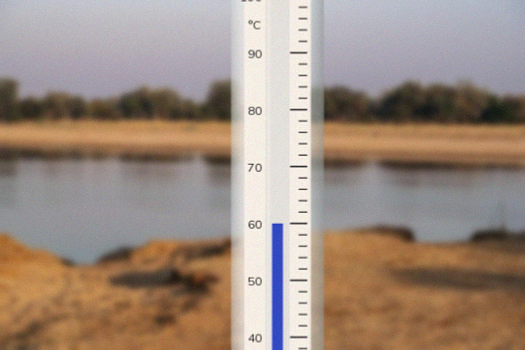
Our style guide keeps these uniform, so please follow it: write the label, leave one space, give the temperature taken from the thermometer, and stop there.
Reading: 60 °C
